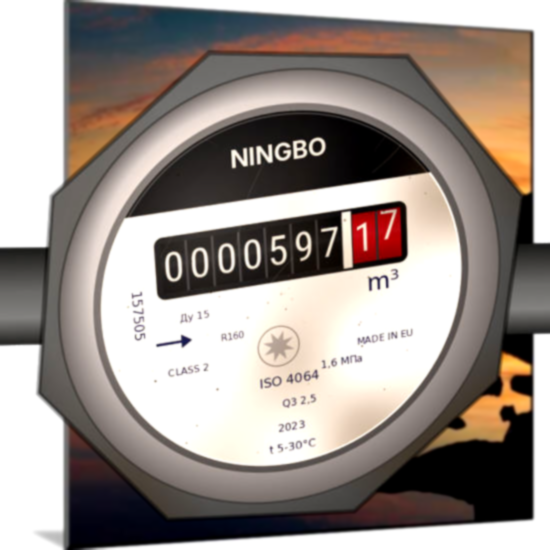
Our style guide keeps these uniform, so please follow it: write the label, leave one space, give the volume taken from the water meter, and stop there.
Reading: 597.17 m³
